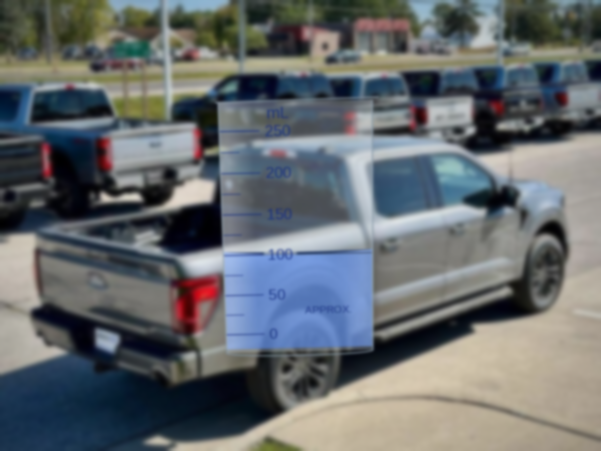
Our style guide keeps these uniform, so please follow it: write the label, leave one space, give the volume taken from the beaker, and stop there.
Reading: 100 mL
